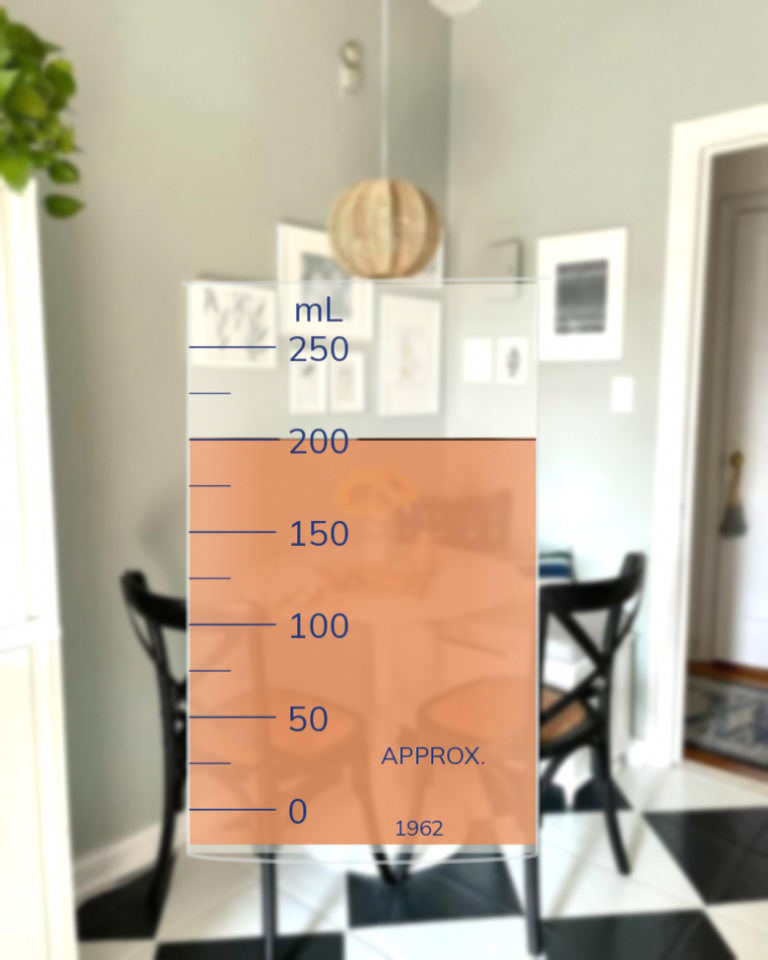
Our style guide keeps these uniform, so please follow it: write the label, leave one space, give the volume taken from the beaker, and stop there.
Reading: 200 mL
